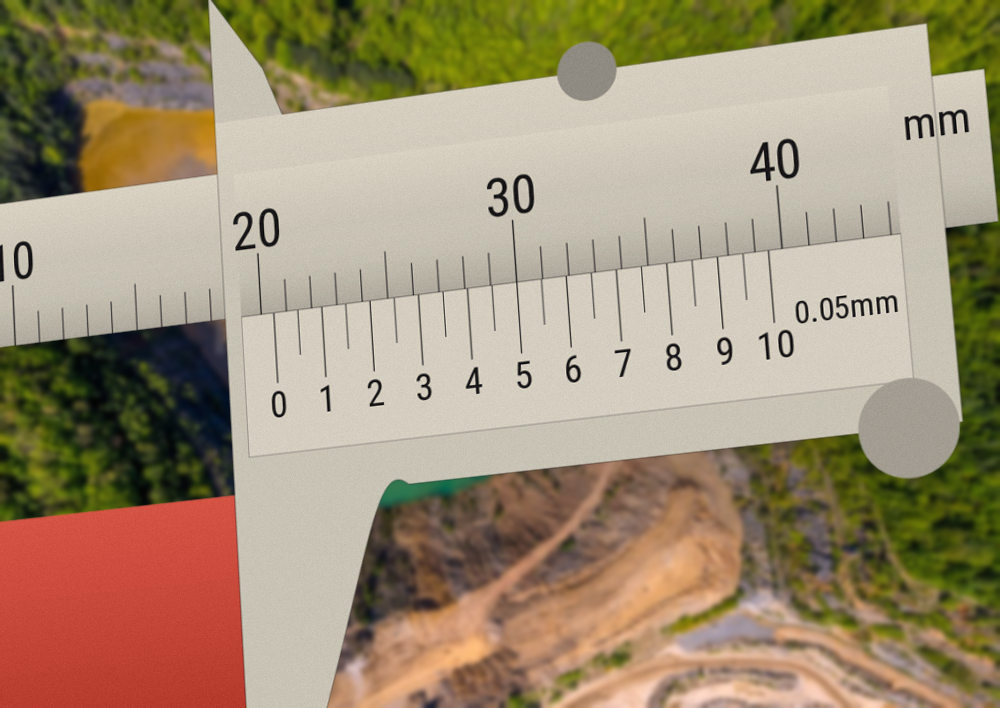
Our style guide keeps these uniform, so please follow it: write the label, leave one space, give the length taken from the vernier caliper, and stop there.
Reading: 20.50 mm
